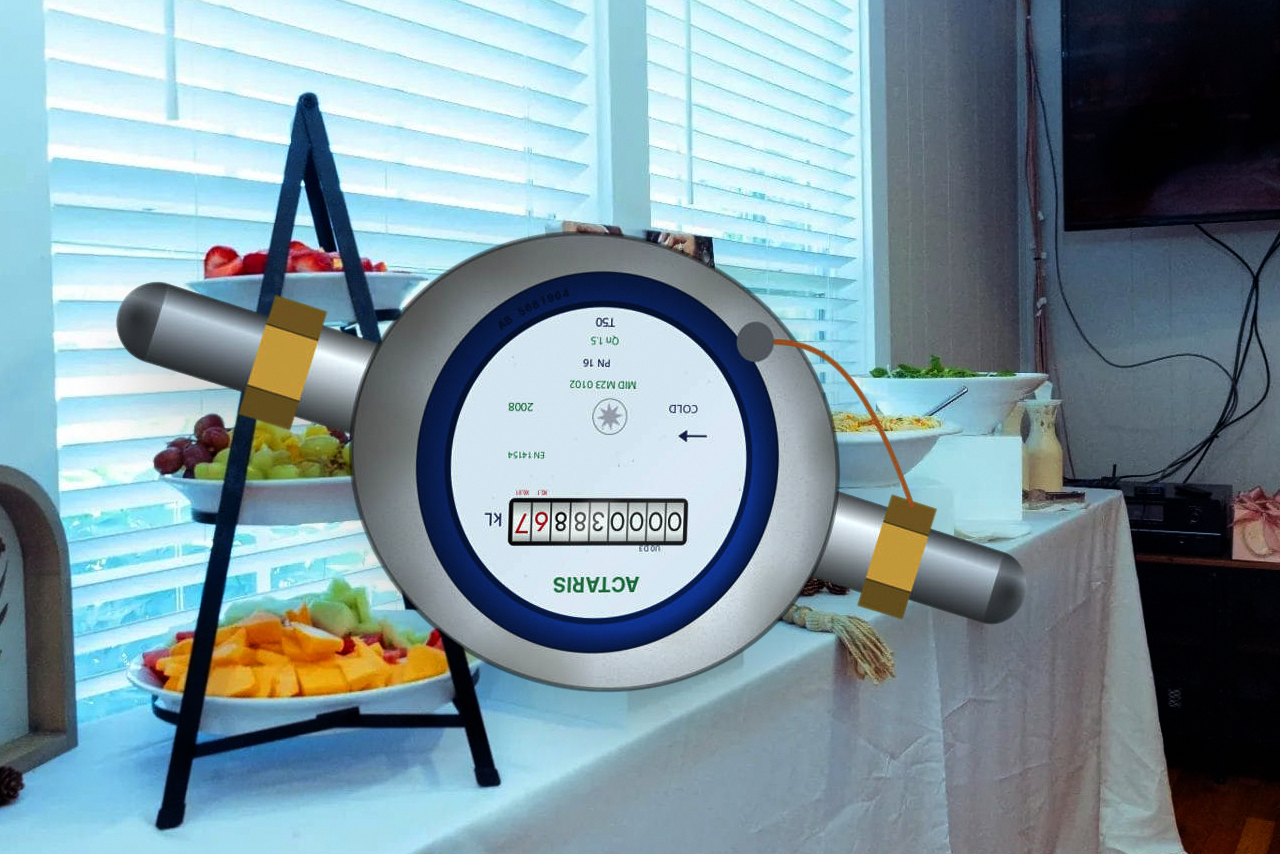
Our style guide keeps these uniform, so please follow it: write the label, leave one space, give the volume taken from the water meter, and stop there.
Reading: 388.67 kL
